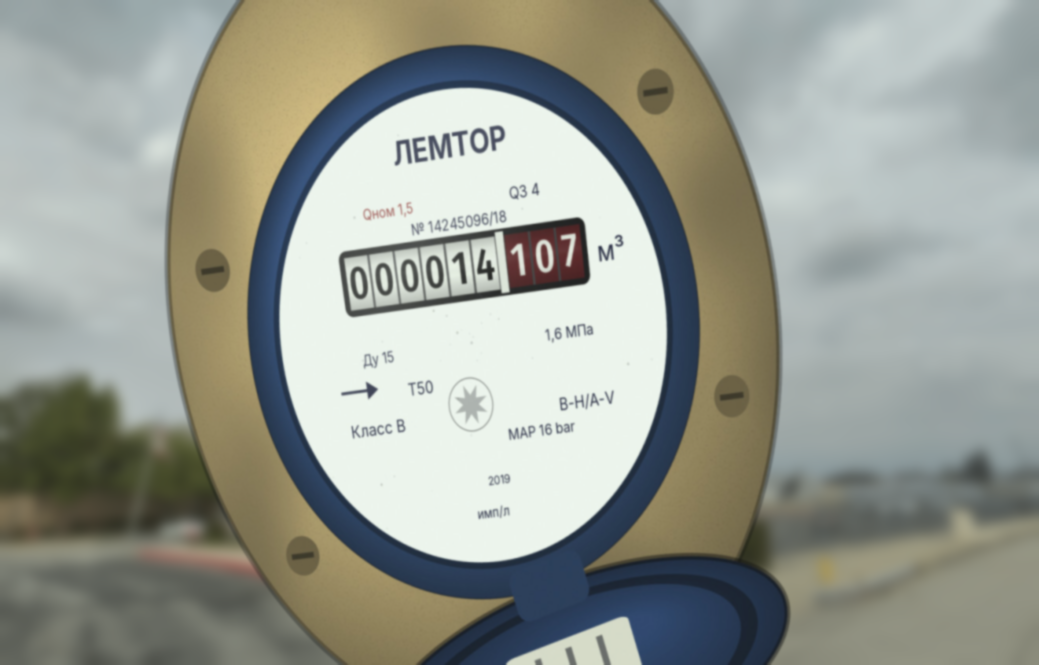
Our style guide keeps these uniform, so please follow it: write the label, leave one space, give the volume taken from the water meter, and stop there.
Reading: 14.107 m³
